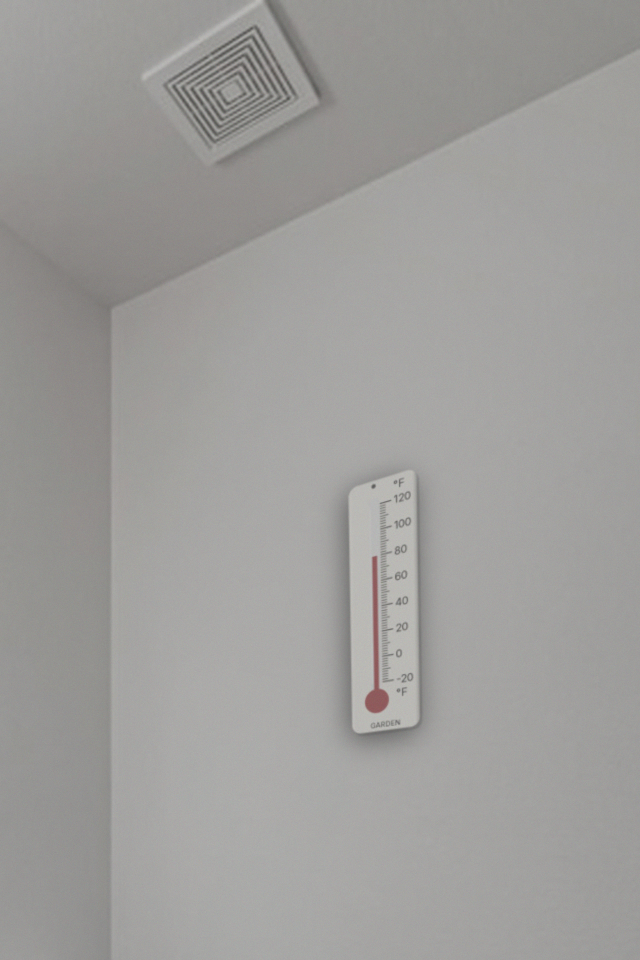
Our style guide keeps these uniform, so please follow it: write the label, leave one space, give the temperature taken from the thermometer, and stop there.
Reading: 80 °F
